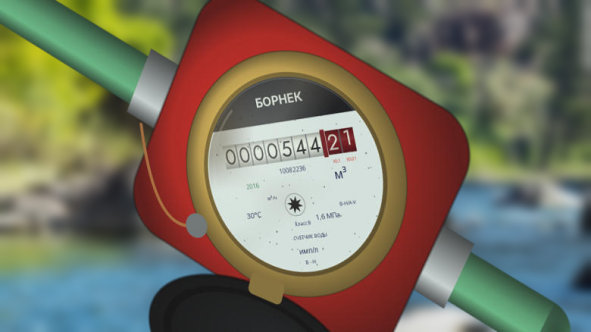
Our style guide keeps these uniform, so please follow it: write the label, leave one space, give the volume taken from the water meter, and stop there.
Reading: 544.21 m³
